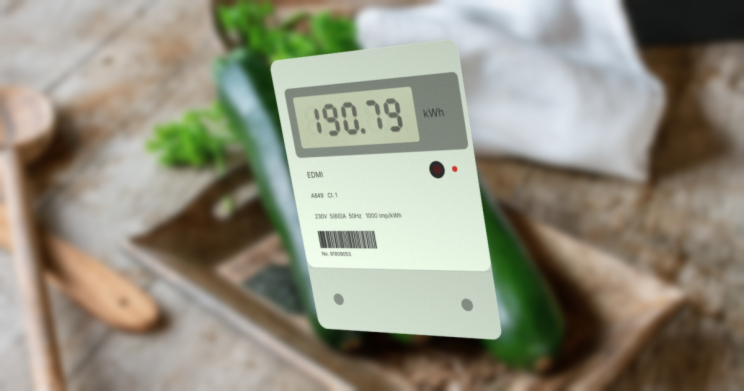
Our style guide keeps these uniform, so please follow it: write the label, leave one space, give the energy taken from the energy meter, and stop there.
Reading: 190.79 kWh
